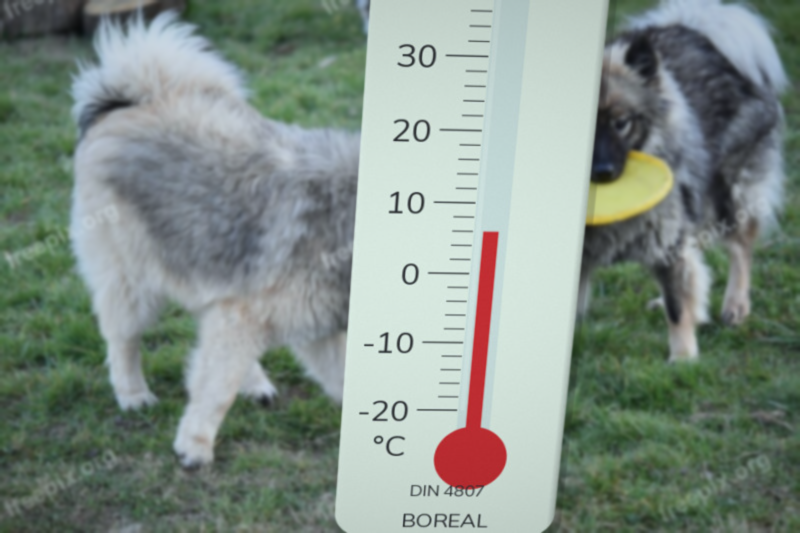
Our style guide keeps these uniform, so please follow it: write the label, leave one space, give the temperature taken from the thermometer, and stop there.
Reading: 6 °C
